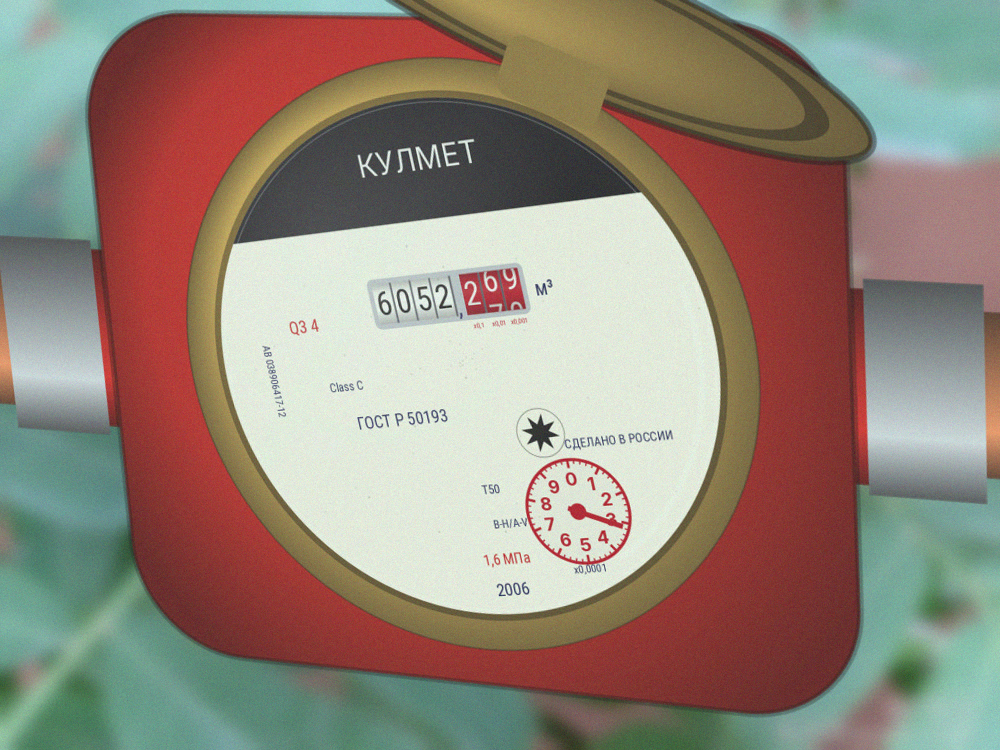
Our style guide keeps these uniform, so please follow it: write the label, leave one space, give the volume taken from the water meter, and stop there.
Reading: 6052.2693 m³
